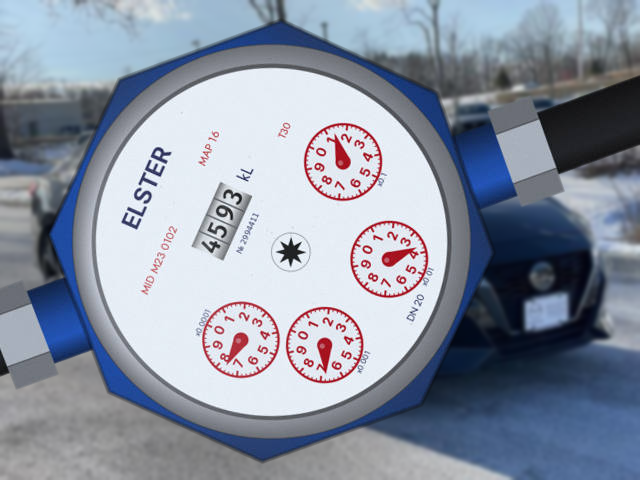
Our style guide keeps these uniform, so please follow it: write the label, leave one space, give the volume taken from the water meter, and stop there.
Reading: 4593.1367 kL
